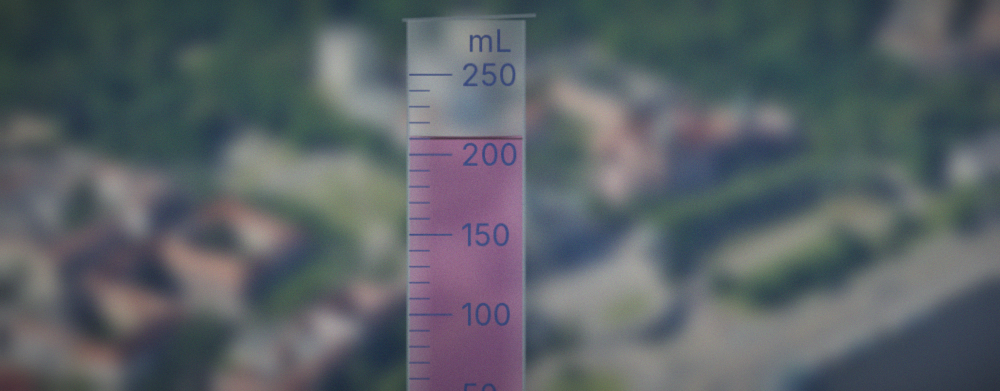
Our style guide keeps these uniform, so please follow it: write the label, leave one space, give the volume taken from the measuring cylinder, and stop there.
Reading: 210 mL
